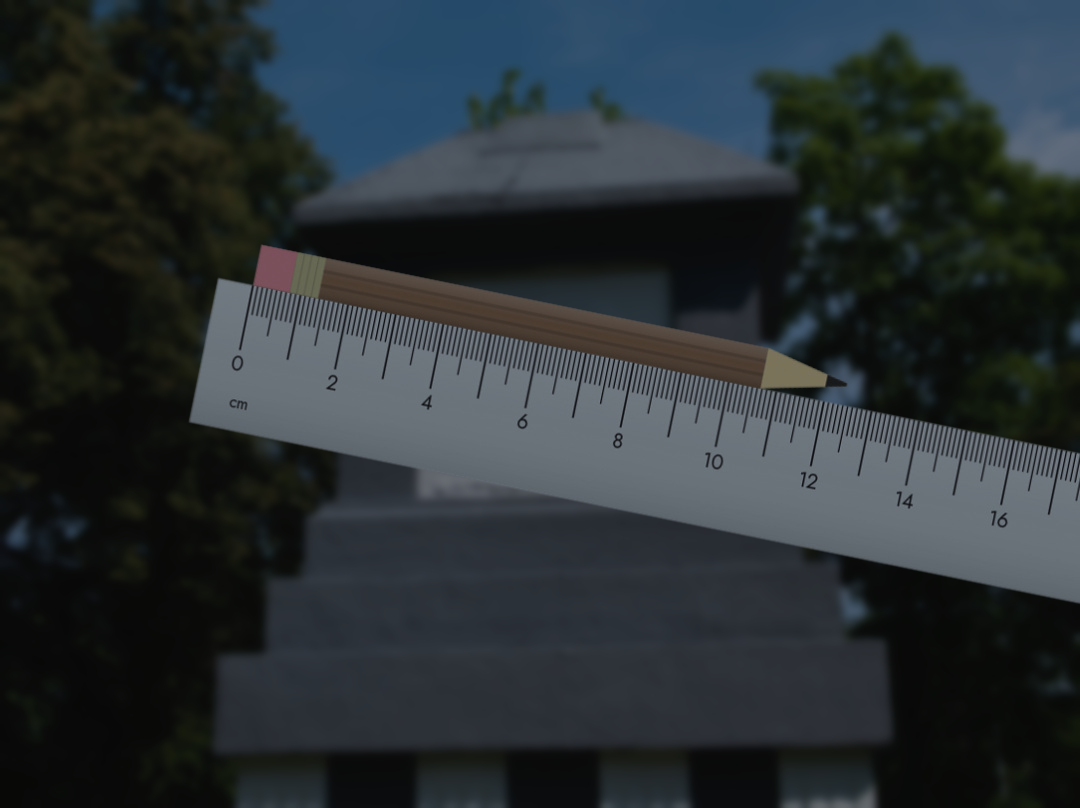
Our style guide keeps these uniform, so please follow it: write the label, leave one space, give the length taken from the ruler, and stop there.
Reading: 12.4 cm
